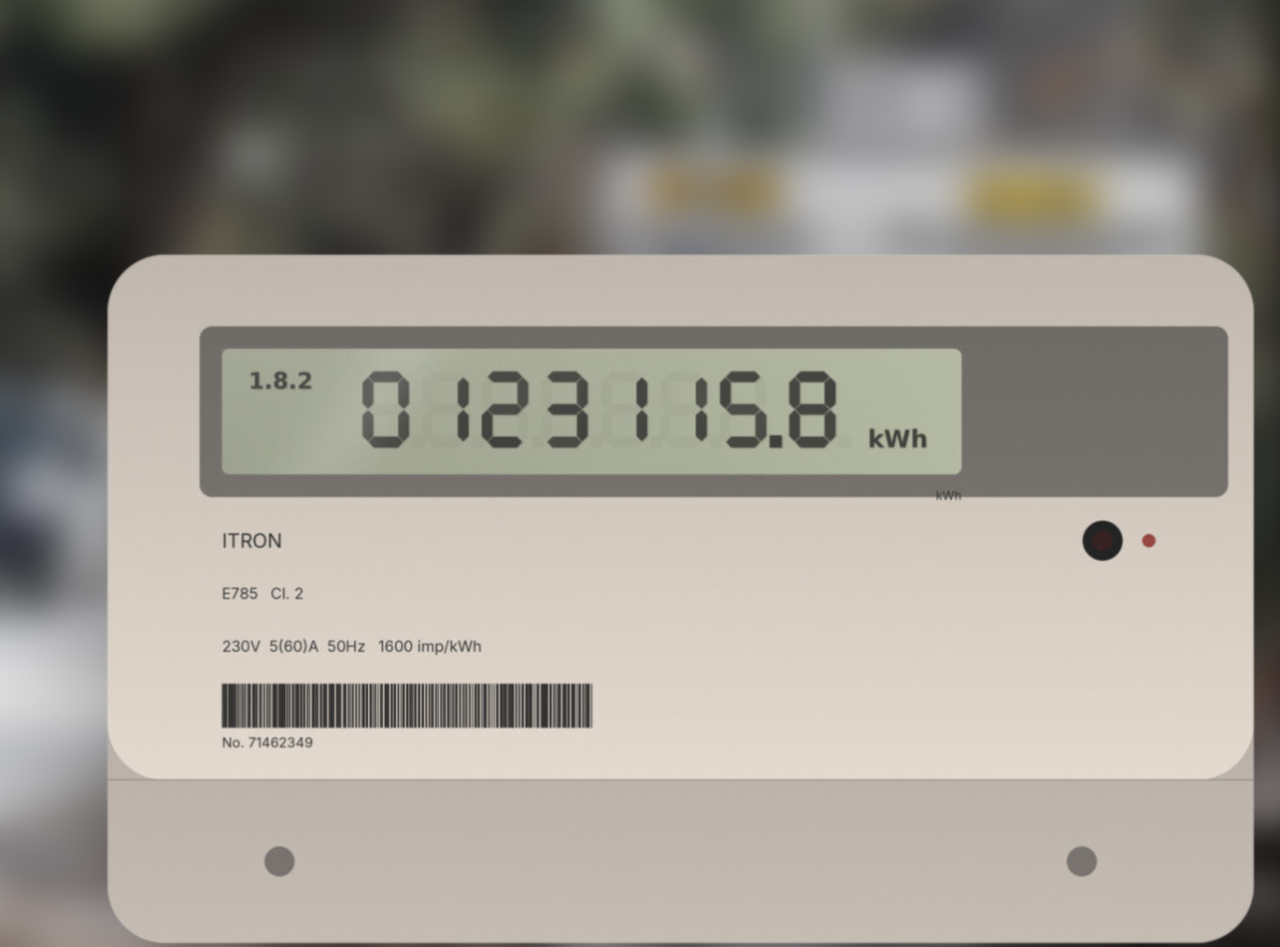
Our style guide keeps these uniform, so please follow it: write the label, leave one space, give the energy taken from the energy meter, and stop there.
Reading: 123115.8 kWh
